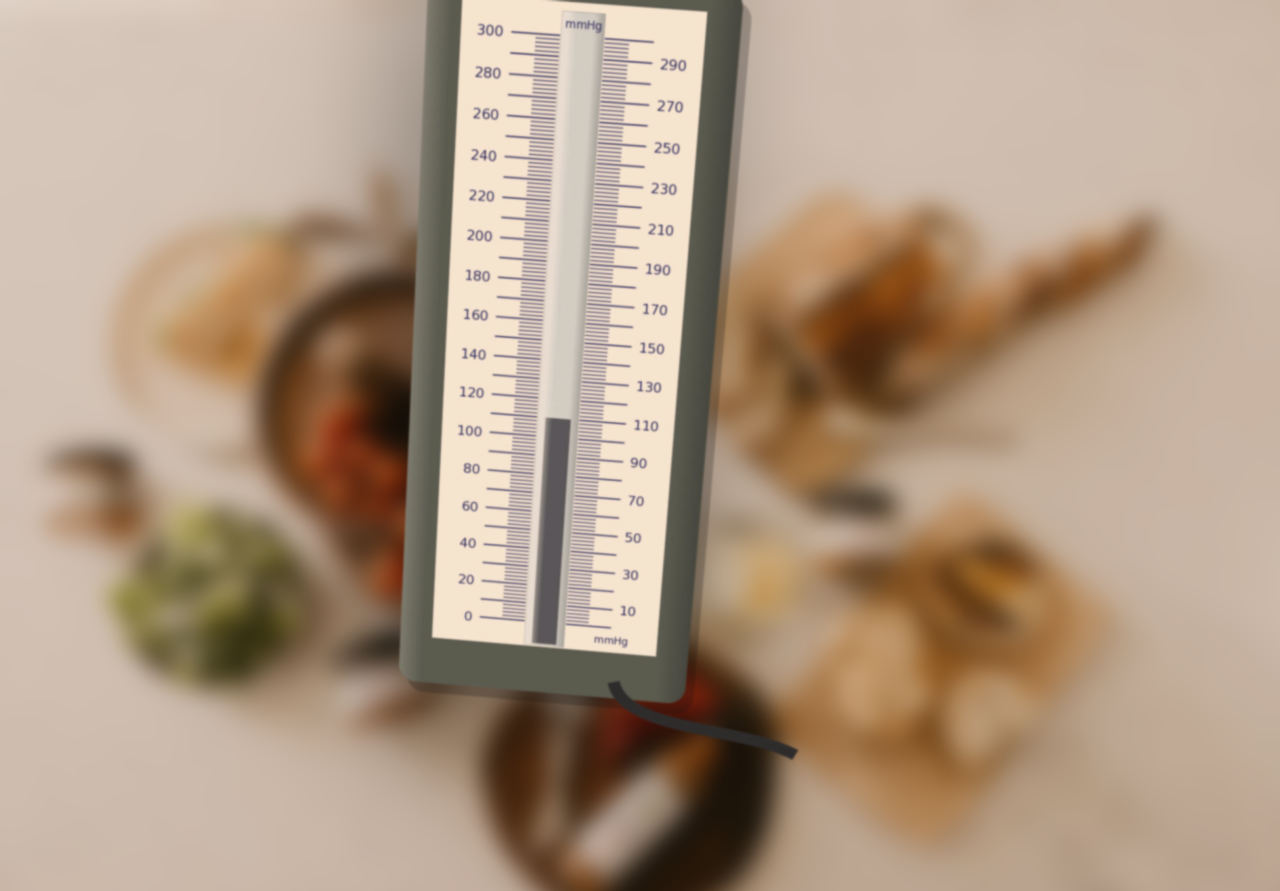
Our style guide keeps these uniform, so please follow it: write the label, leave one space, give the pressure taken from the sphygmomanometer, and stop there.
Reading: 110 mmHg
